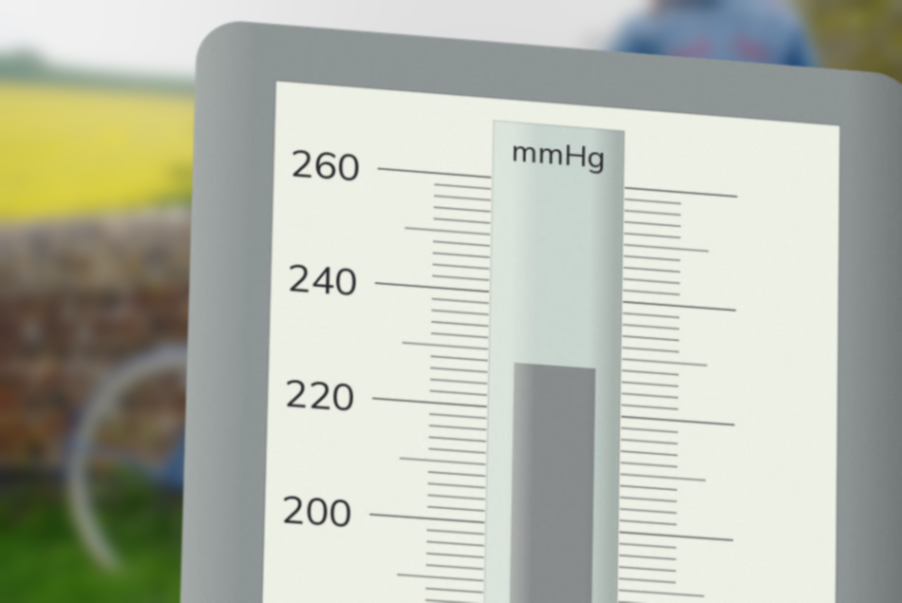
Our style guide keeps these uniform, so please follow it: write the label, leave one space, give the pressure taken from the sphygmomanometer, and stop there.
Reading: 228 mmHg
